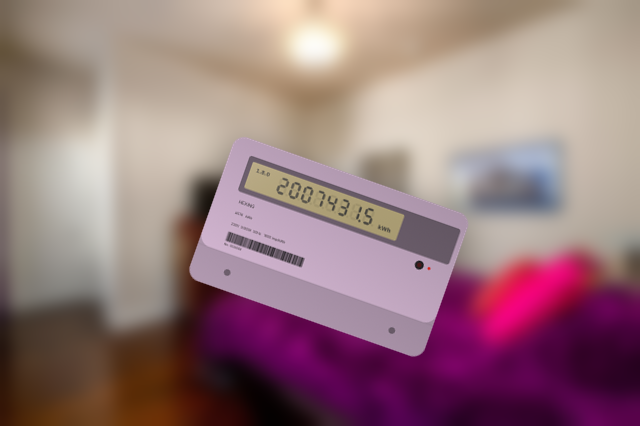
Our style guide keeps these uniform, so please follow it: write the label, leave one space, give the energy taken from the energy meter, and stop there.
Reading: 2007431.5 kWh
